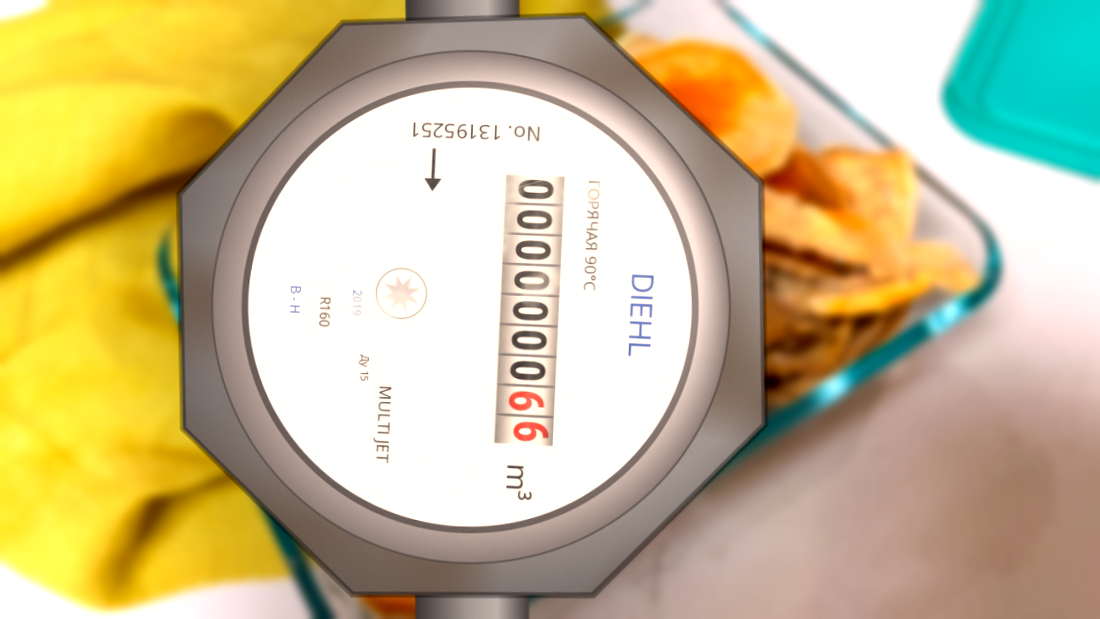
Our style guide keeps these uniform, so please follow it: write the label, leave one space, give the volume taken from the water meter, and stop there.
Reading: 0.66 m³
